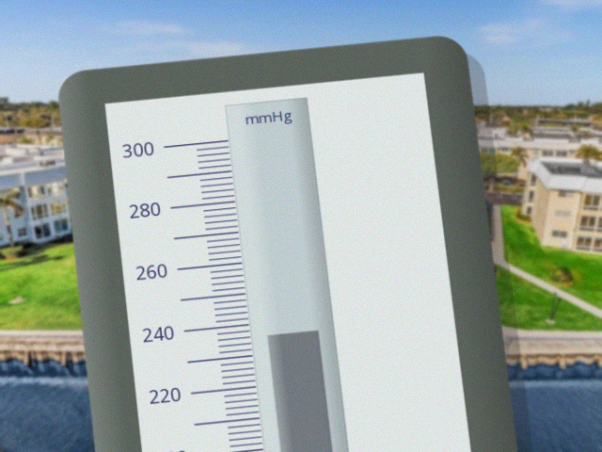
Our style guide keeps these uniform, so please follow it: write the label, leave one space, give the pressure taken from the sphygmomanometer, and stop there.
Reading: 236 mmHg
